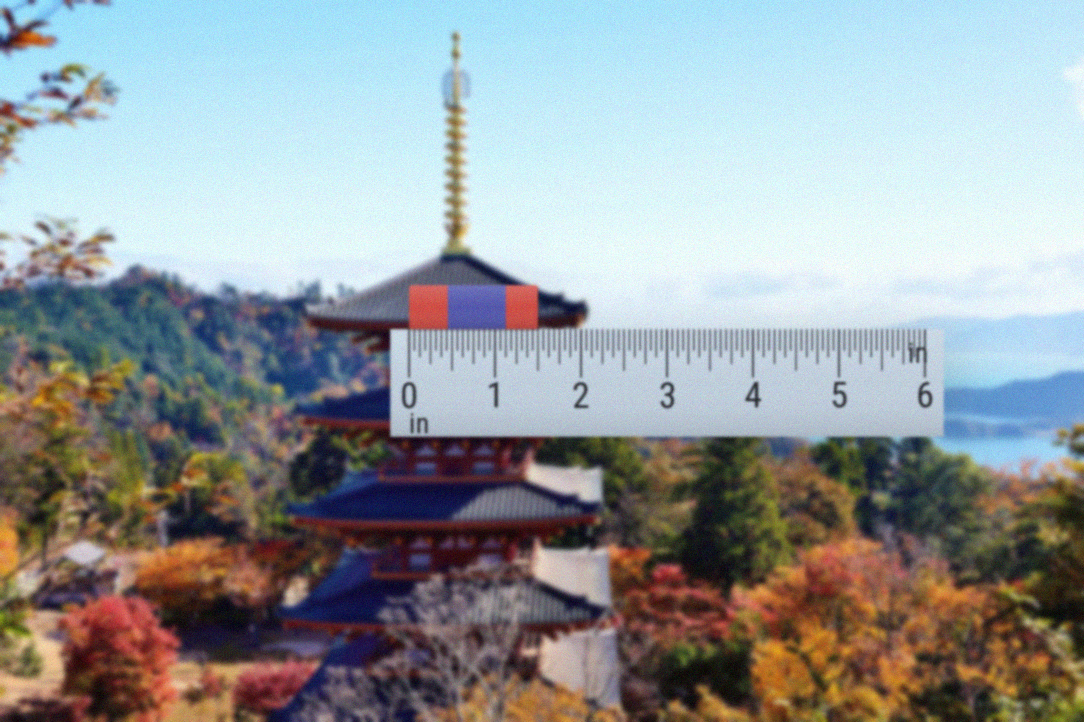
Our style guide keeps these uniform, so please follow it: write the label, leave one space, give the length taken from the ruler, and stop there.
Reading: 1.5 in
